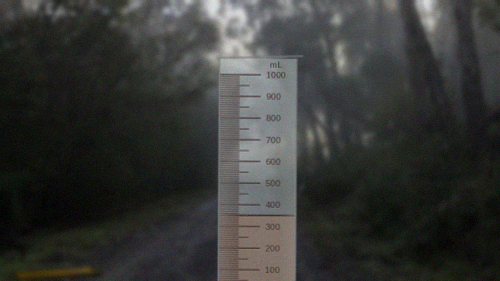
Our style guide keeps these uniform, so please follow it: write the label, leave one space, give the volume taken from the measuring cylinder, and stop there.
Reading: 350 mL
